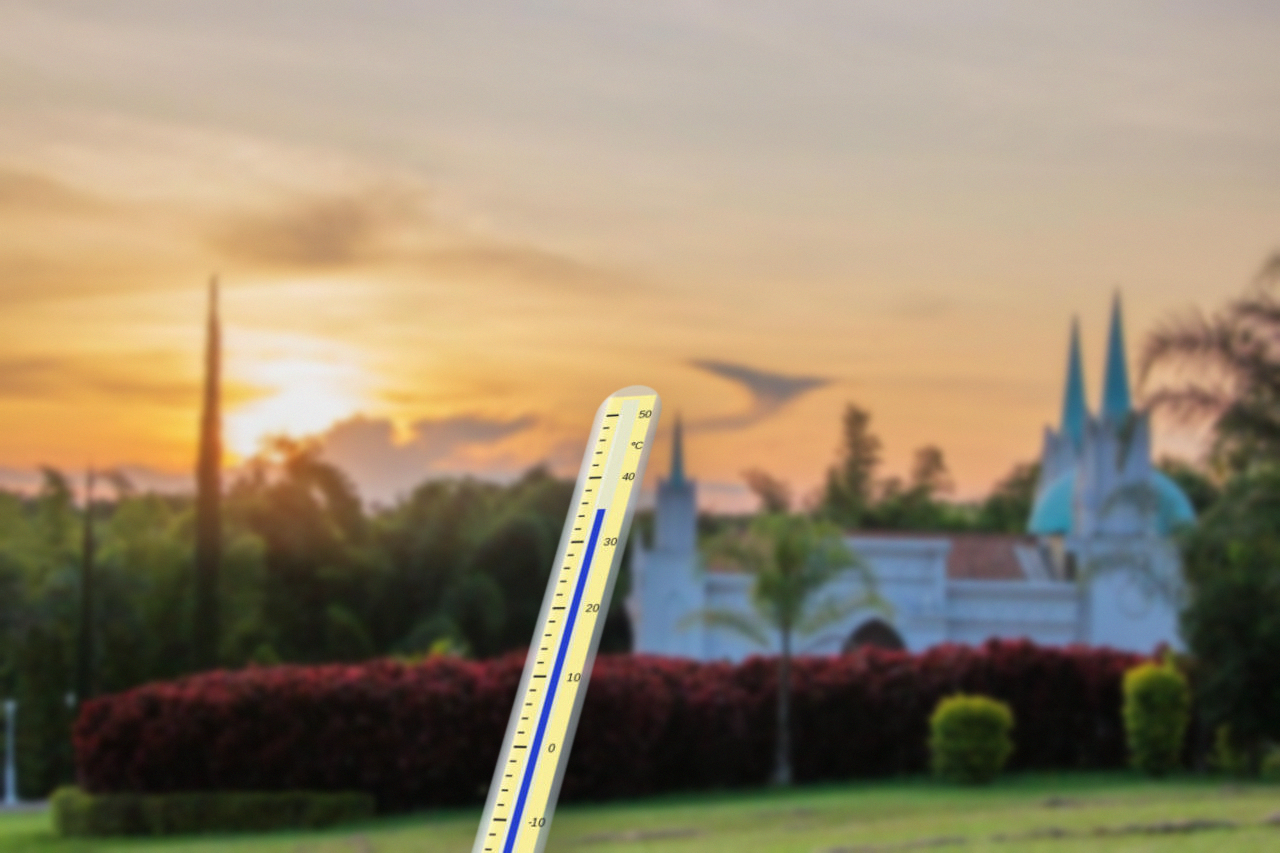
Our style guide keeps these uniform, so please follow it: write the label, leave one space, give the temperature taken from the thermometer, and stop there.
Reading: 35 °C
